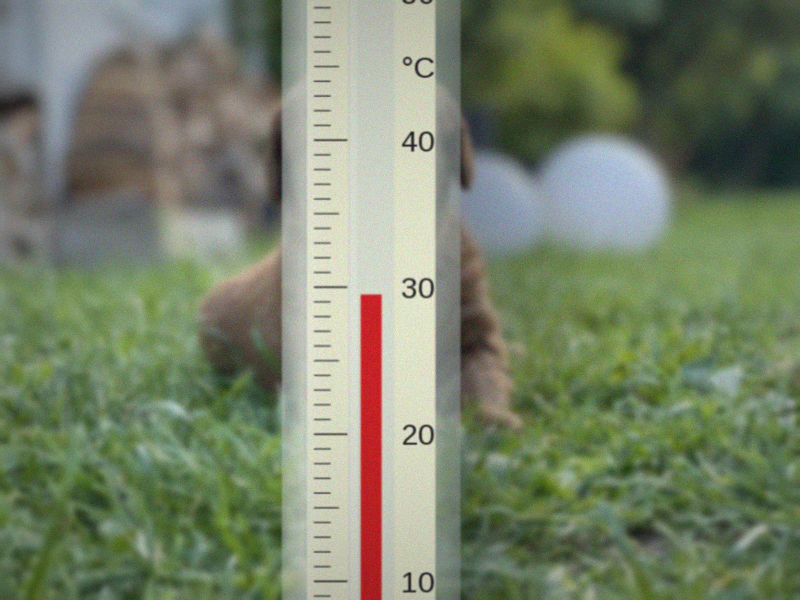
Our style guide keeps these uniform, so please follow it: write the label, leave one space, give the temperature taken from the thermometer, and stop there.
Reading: 29.5 °C
